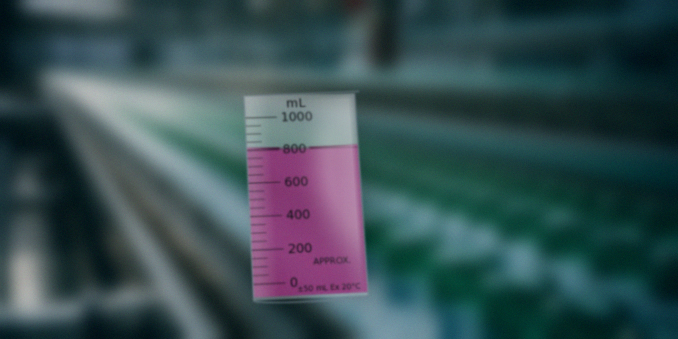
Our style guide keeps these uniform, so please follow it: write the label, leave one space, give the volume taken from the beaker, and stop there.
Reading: 800 mL
